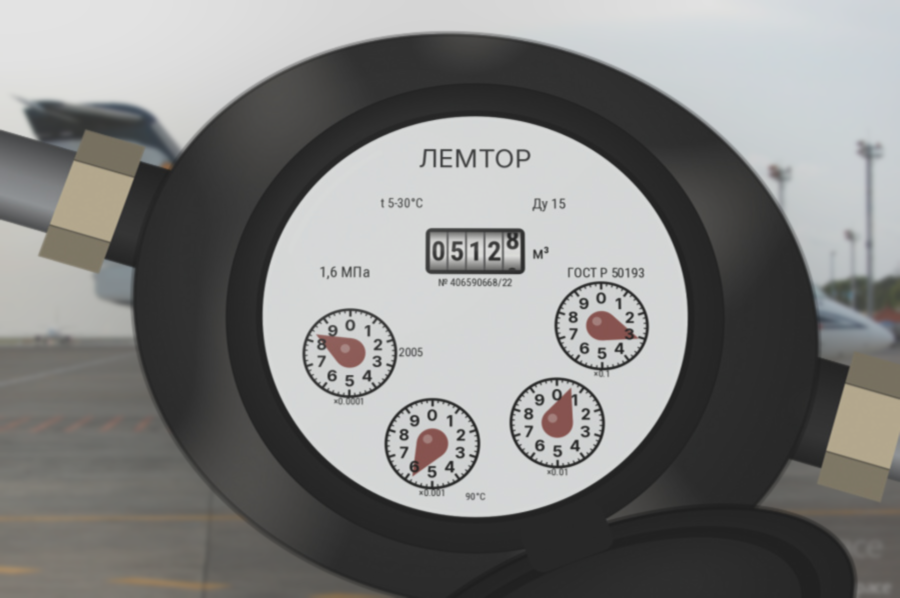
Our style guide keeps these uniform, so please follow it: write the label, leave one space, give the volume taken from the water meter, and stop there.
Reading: 5128.3058 m³
